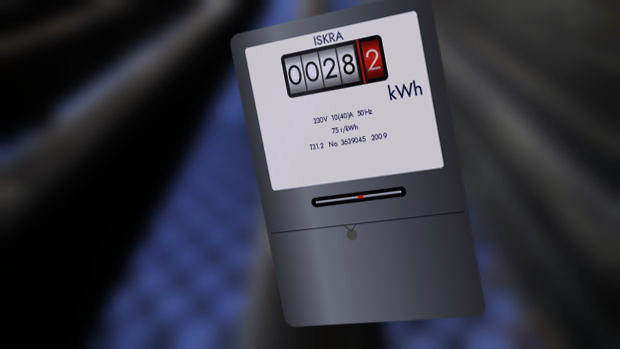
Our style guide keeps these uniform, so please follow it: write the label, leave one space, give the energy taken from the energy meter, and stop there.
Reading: 28.2 kWh
